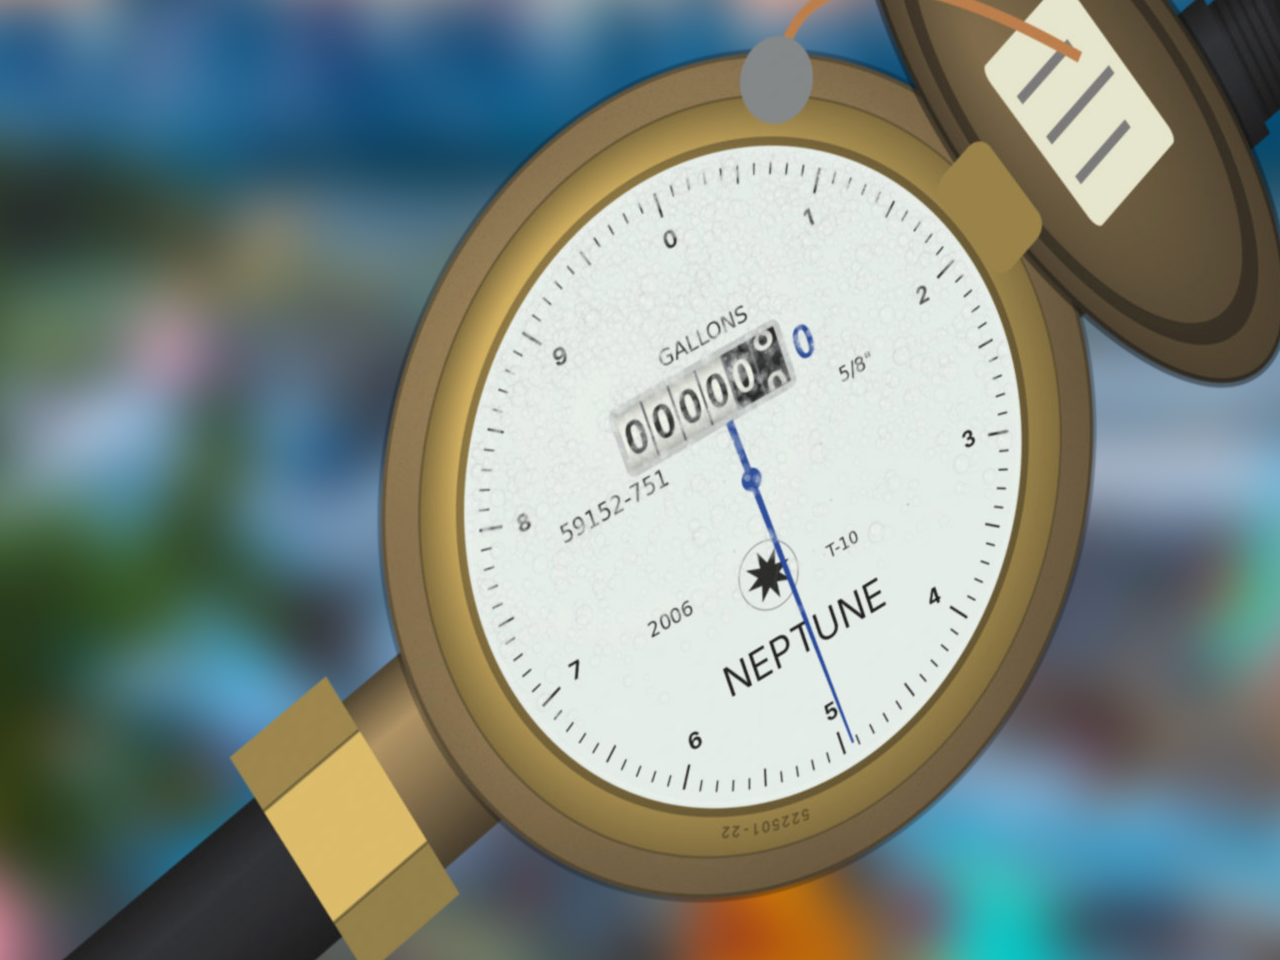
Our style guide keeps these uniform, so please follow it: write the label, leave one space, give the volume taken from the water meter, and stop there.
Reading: 84.9 gal
